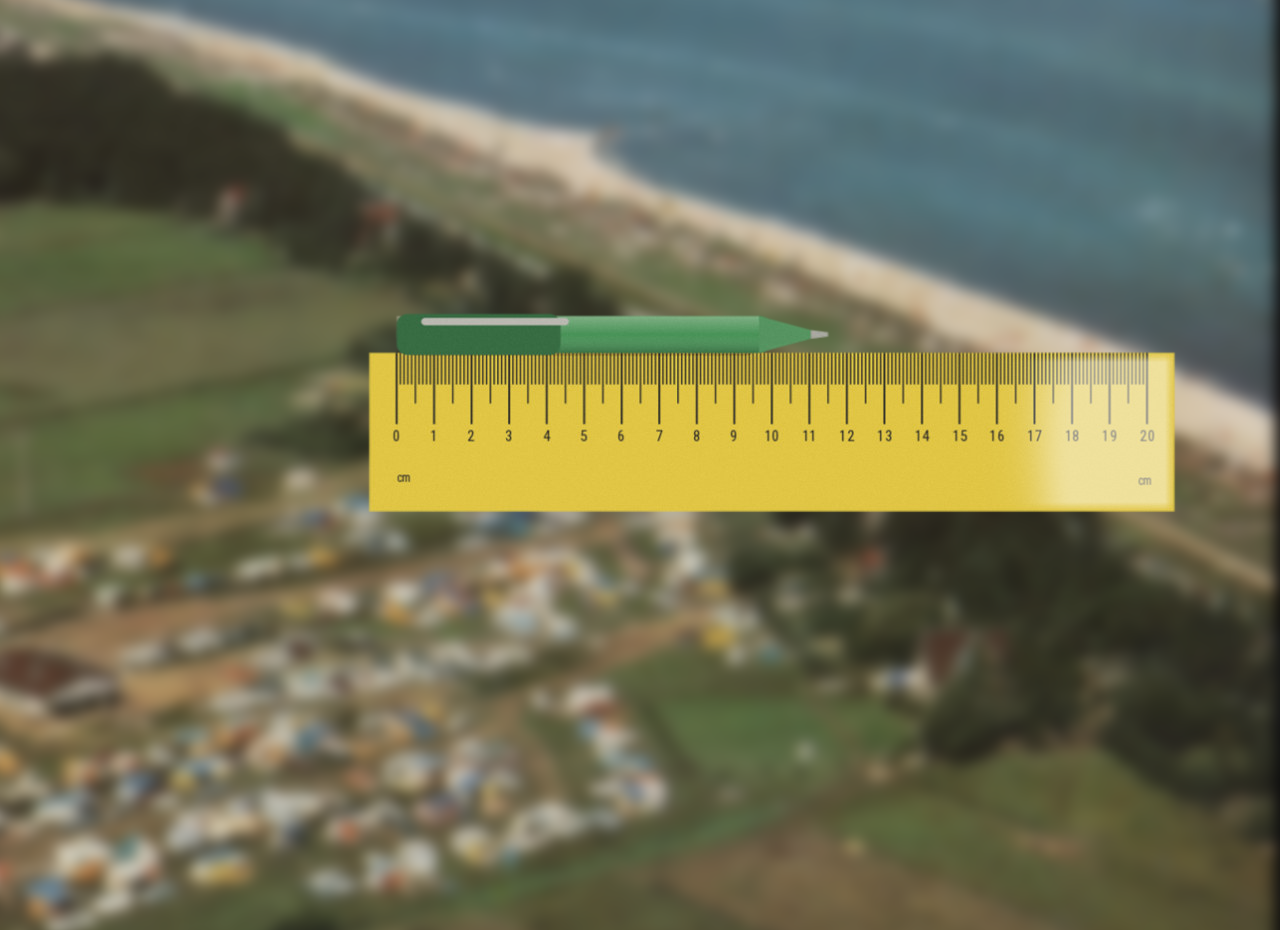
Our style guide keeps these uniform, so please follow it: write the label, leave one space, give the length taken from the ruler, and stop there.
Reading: 11.5 cm
